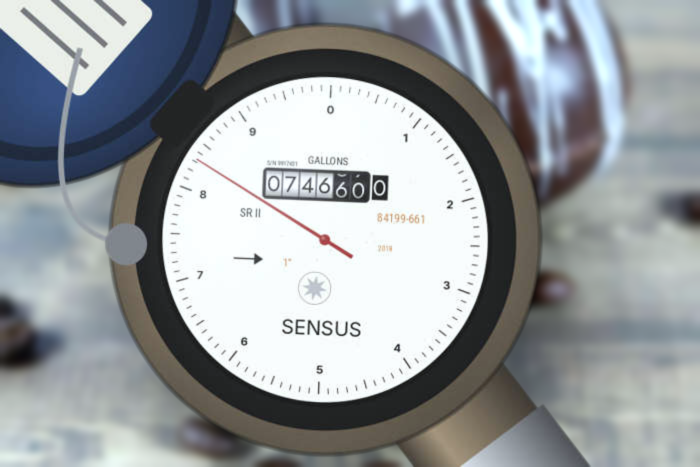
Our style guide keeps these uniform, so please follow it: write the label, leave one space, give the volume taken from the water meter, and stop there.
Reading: 746598.3 gal
